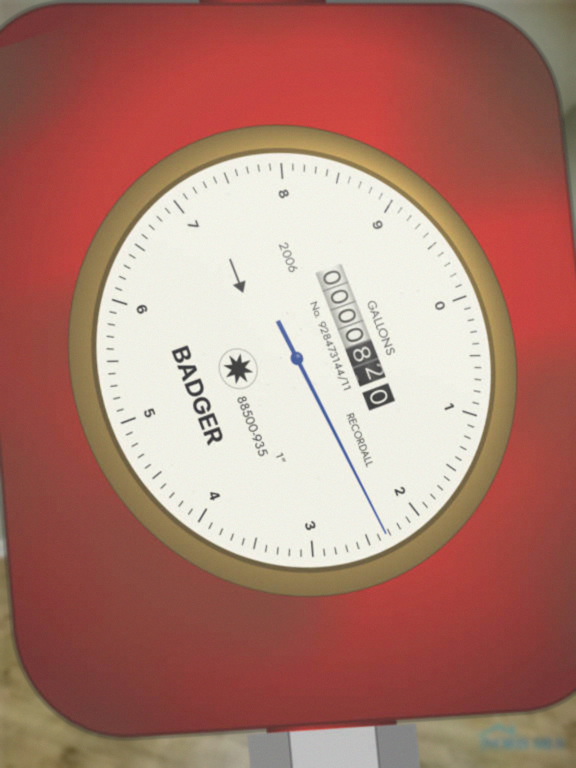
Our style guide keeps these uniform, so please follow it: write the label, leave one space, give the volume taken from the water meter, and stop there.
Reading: 822.3 gal
